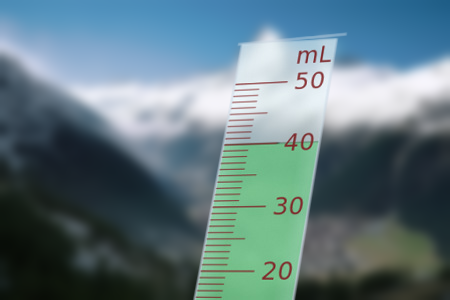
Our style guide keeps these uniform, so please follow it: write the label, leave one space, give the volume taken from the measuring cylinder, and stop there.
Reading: 40 mL
